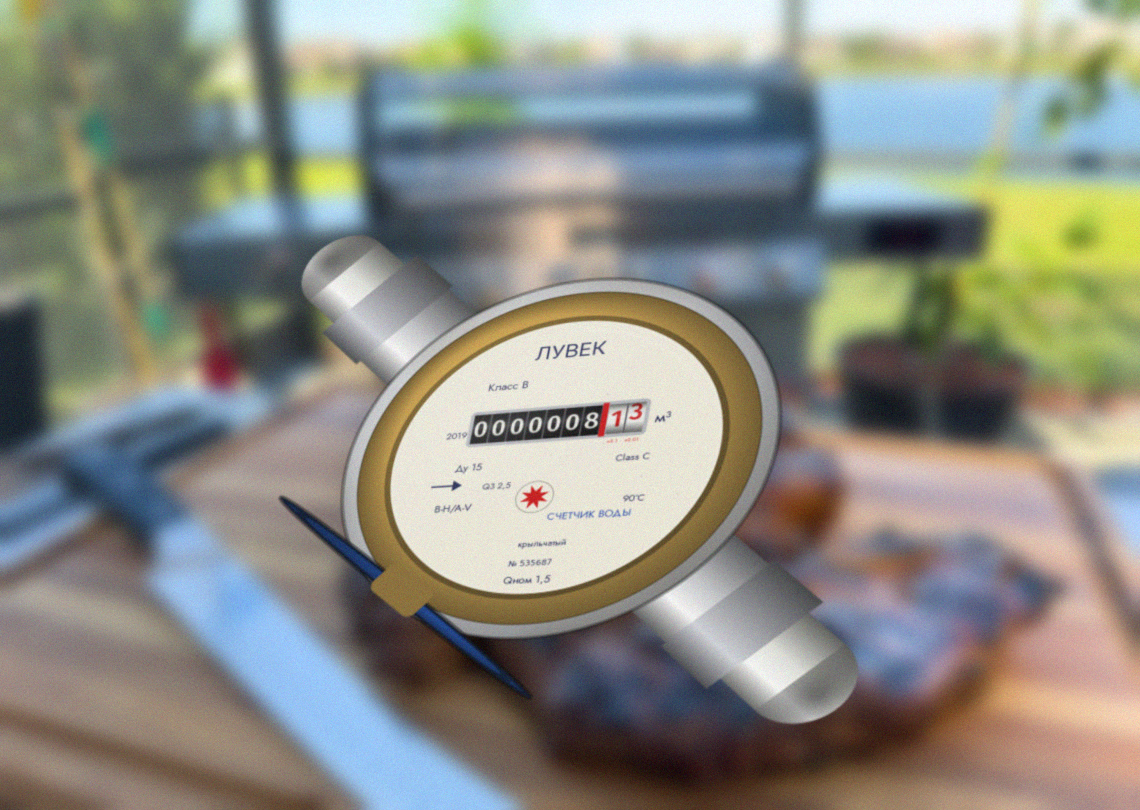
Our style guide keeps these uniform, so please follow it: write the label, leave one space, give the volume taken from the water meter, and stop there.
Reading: 8.13 m³
